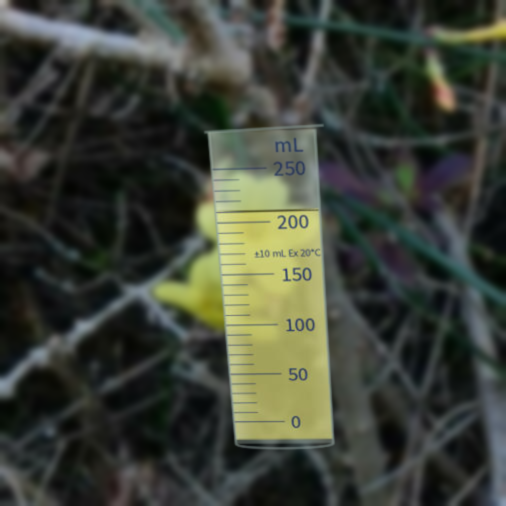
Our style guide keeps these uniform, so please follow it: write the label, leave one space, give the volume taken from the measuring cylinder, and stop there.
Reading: 210 mL
